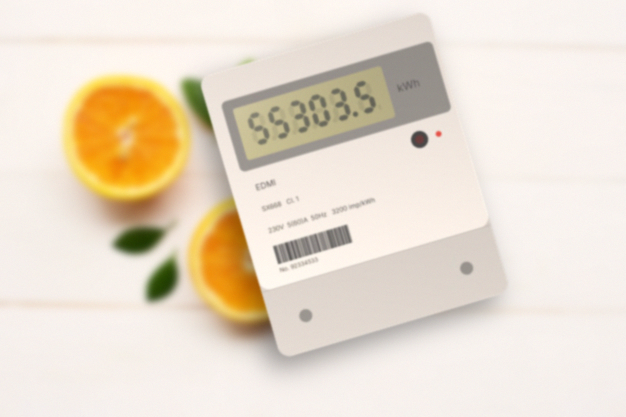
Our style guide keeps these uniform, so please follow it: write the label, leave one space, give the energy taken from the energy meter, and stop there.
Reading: 55303.5 kWh
